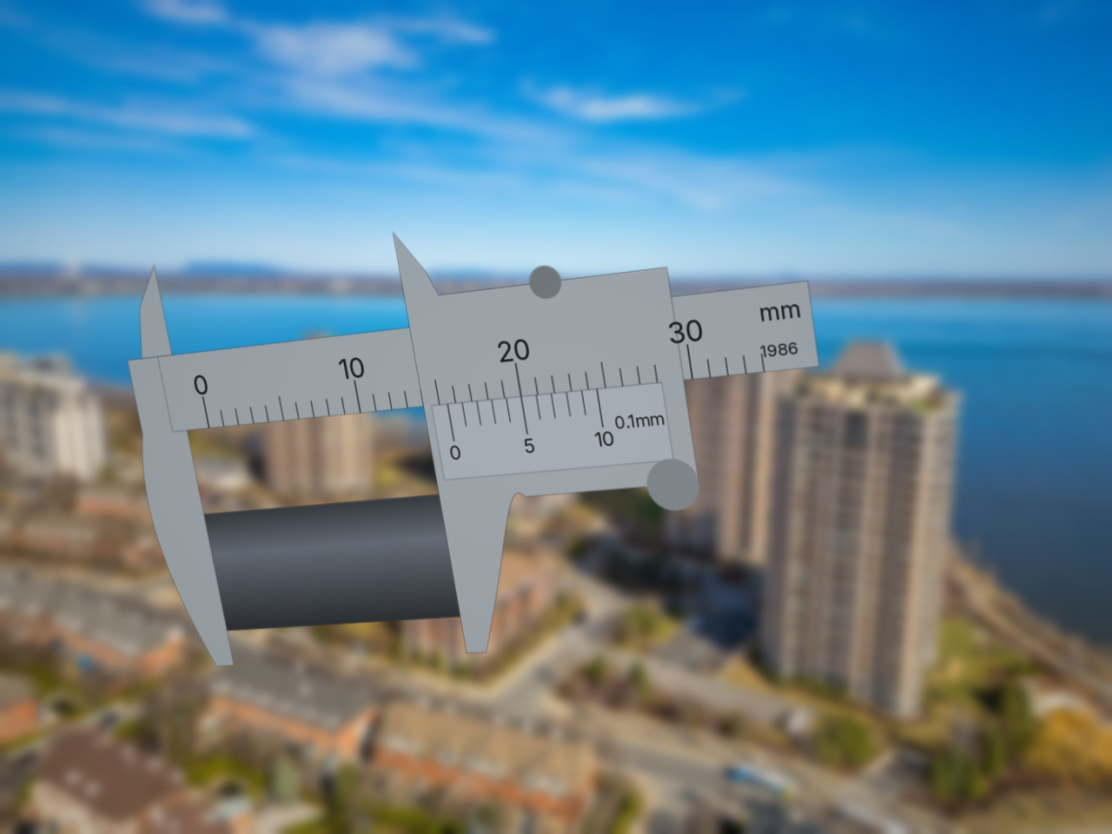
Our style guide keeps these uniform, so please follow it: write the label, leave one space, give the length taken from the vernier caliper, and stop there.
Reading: 15.5 mm
